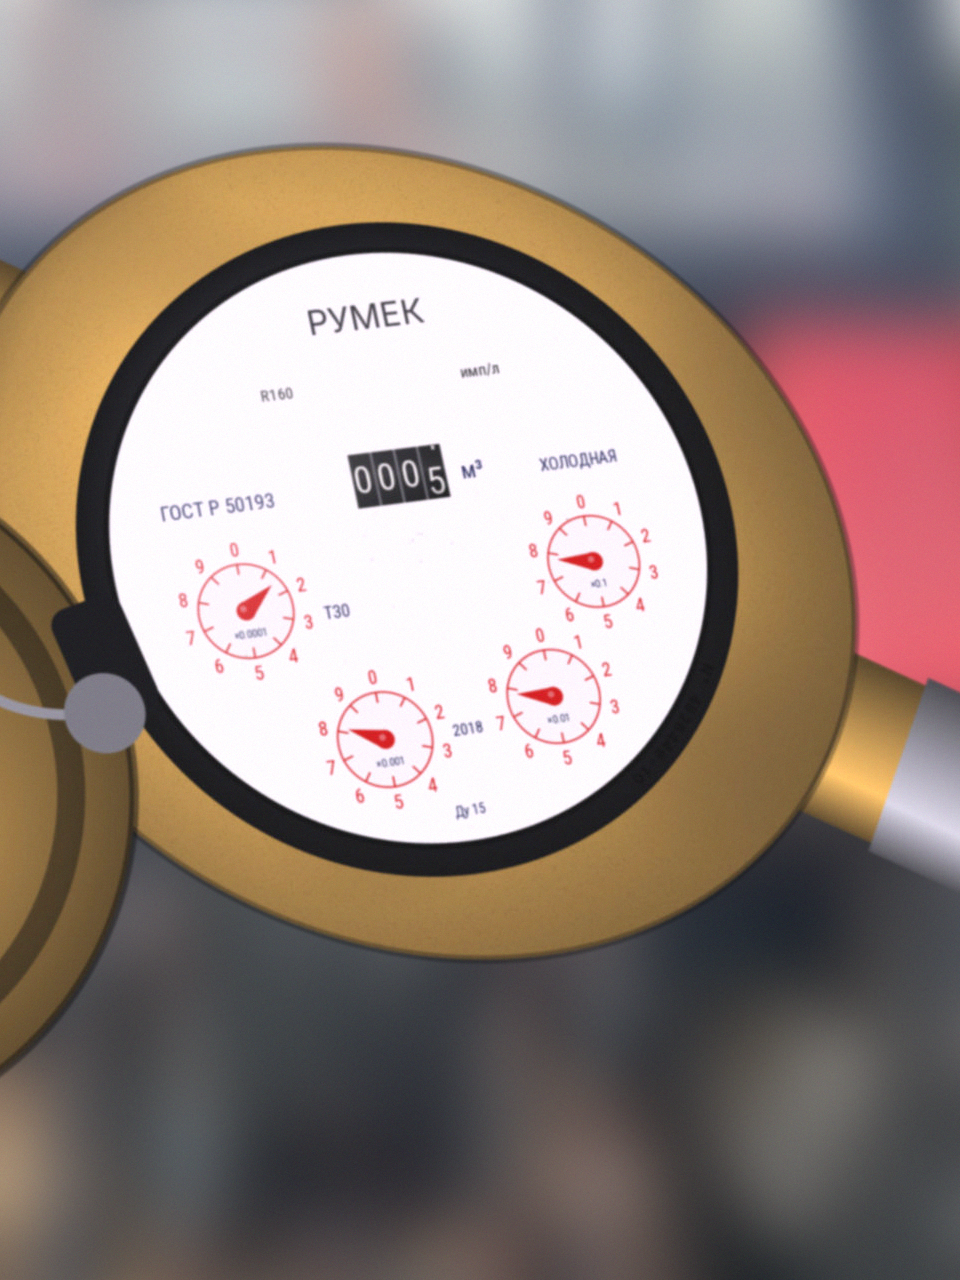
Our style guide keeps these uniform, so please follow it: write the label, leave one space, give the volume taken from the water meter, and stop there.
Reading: 4.7781 m³
